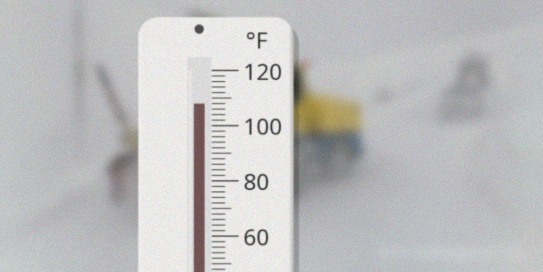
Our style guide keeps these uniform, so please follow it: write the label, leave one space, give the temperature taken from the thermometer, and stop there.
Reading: 108 °F
